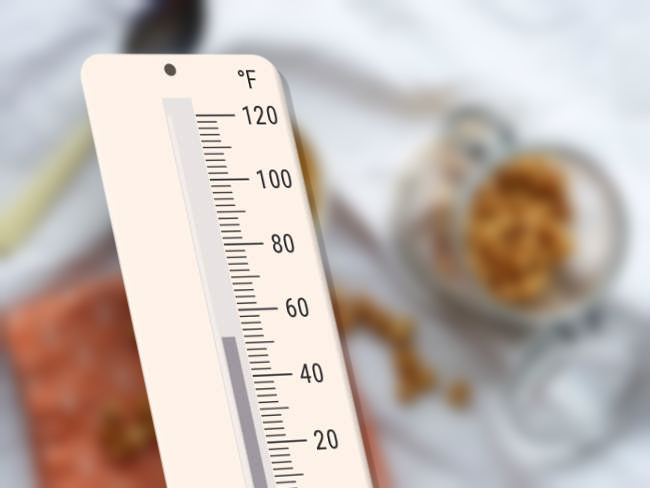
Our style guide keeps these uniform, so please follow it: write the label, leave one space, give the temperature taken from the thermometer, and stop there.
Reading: 52 °F
